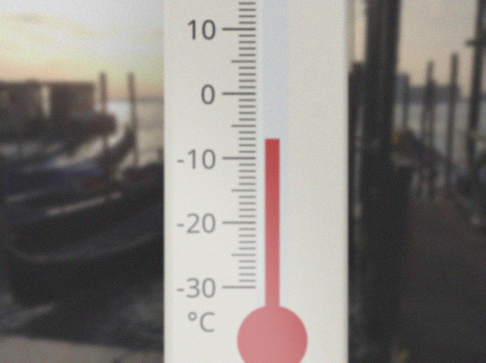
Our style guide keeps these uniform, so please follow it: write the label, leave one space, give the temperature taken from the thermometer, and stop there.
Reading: -7 °C
